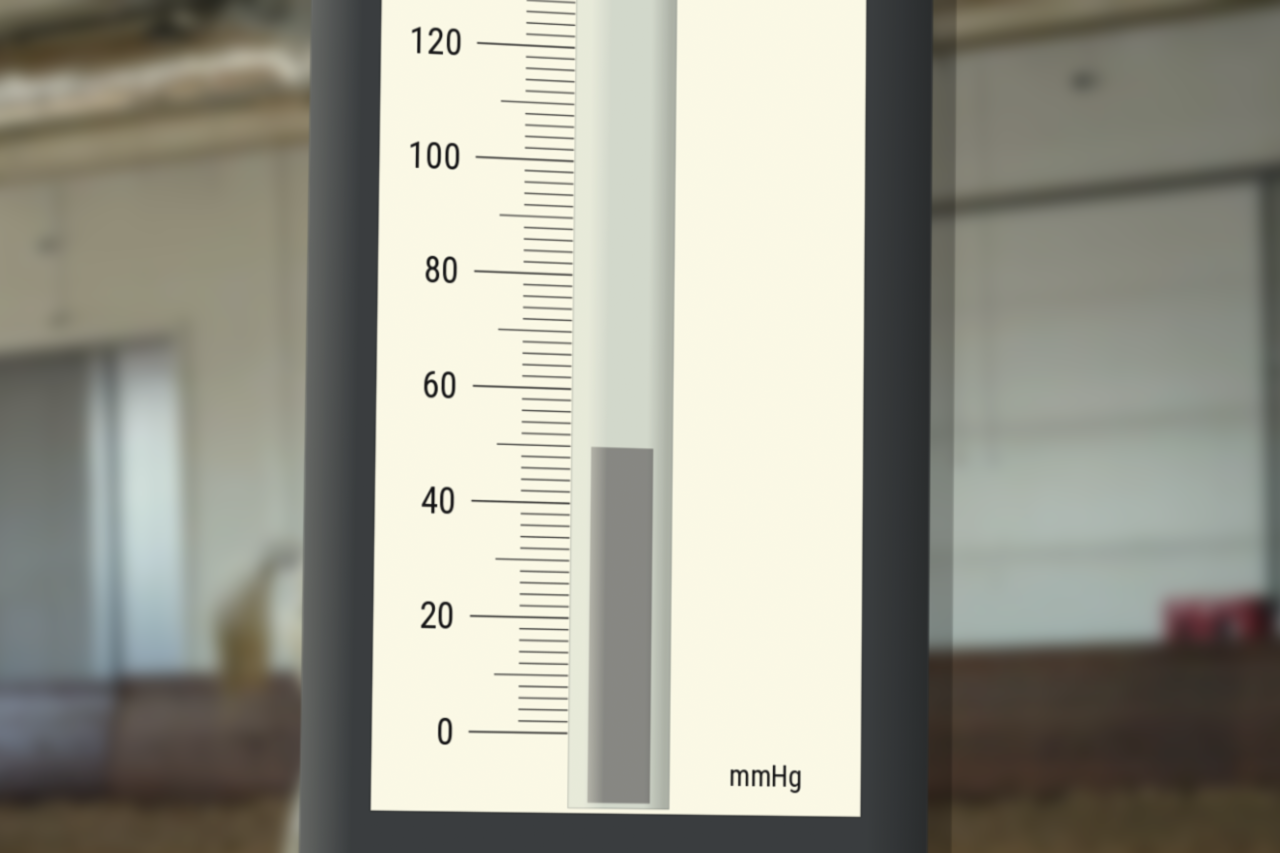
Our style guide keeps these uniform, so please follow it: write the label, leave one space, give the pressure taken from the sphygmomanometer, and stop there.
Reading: 50 mmHg
